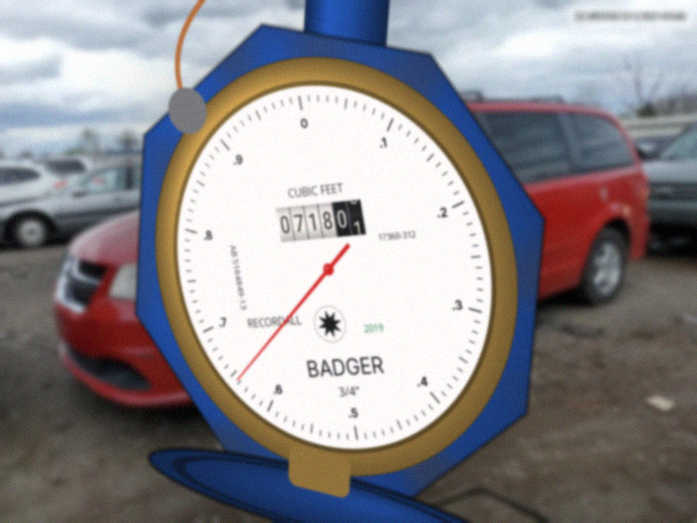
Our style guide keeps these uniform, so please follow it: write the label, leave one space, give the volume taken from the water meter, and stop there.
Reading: 71800.64 ft³
